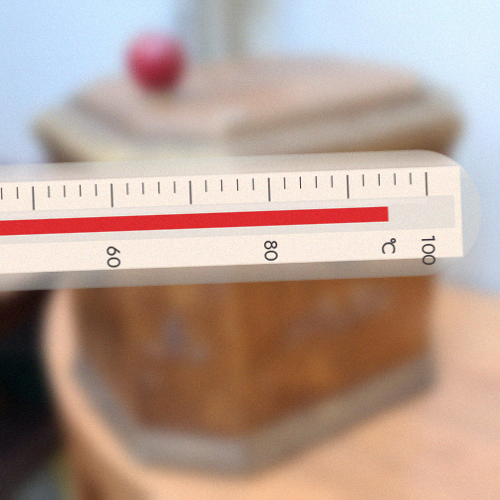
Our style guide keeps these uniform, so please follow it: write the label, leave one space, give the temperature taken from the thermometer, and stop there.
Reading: 95 °C
